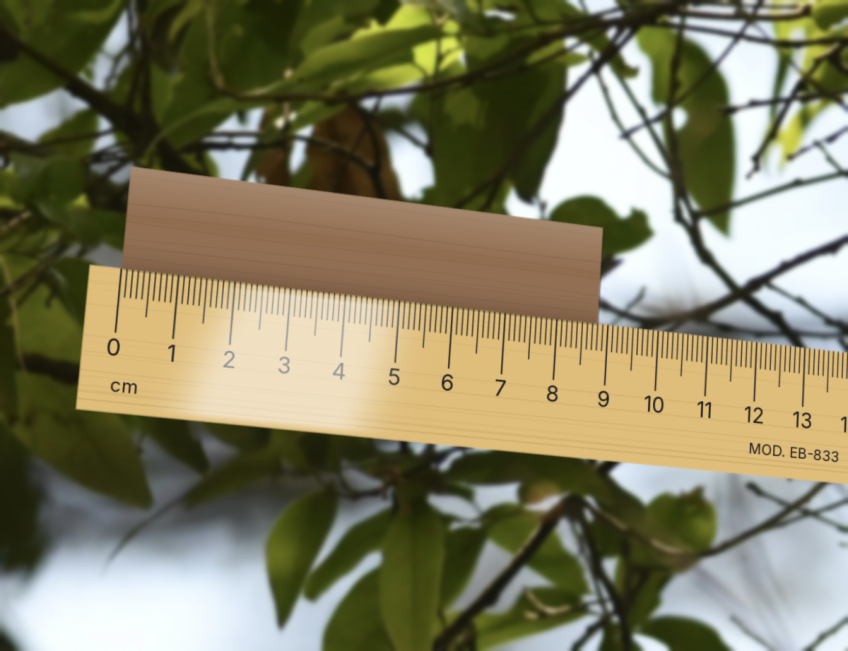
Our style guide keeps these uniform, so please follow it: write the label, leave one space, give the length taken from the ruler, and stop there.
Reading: 8.8 cm
